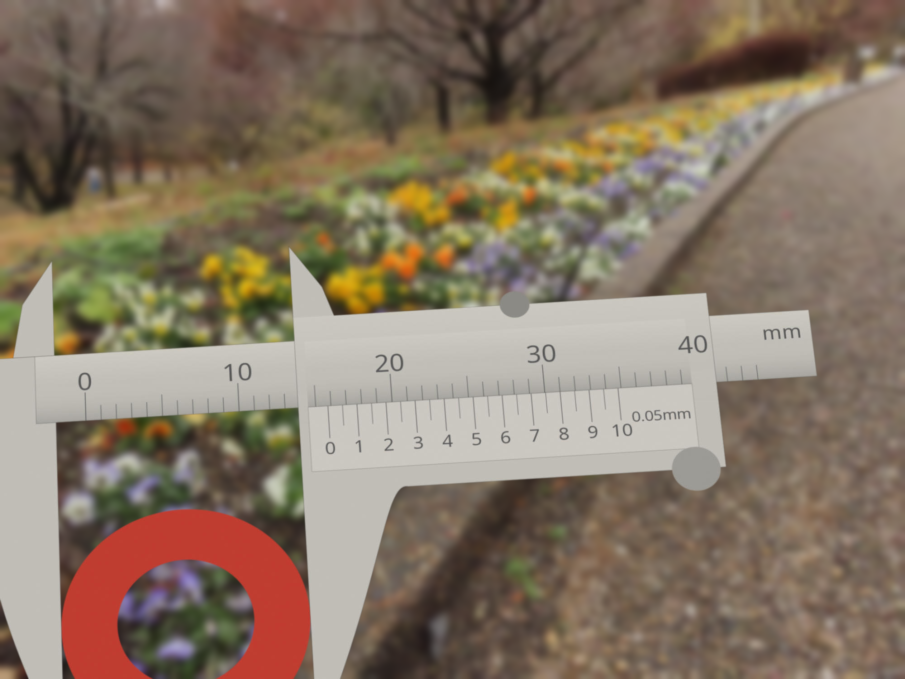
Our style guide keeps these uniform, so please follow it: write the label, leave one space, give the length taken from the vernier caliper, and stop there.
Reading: 15.8 mm
